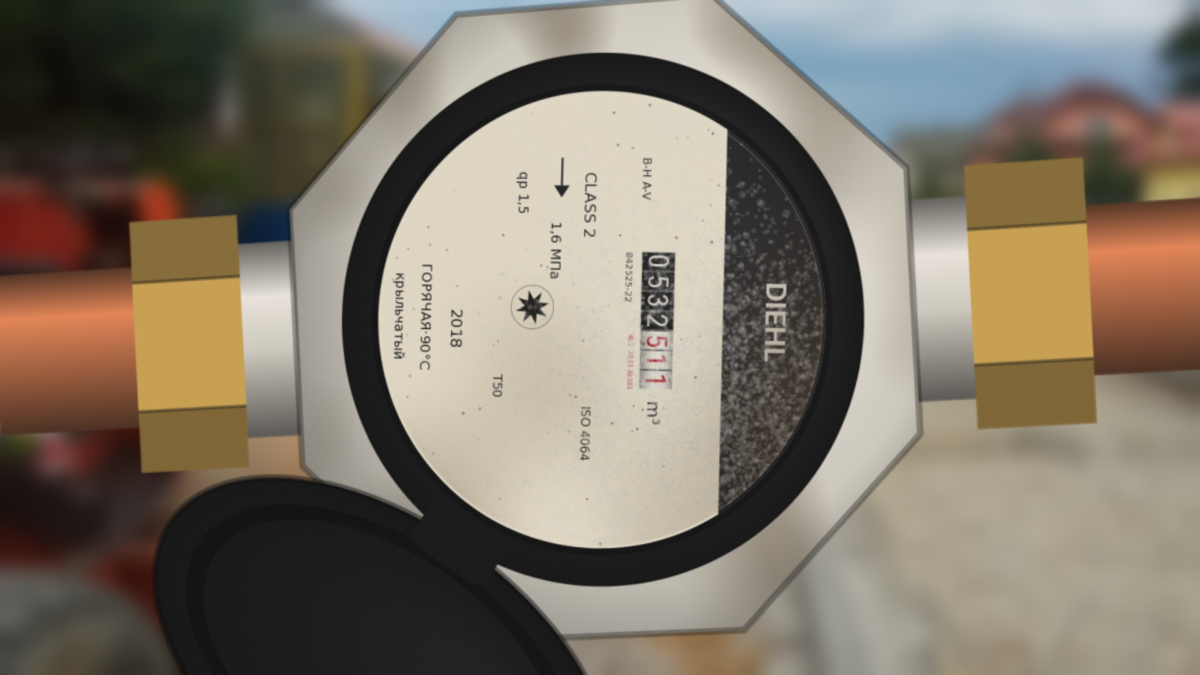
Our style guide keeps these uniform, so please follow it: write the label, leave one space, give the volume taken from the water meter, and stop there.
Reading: 532.511 m³
